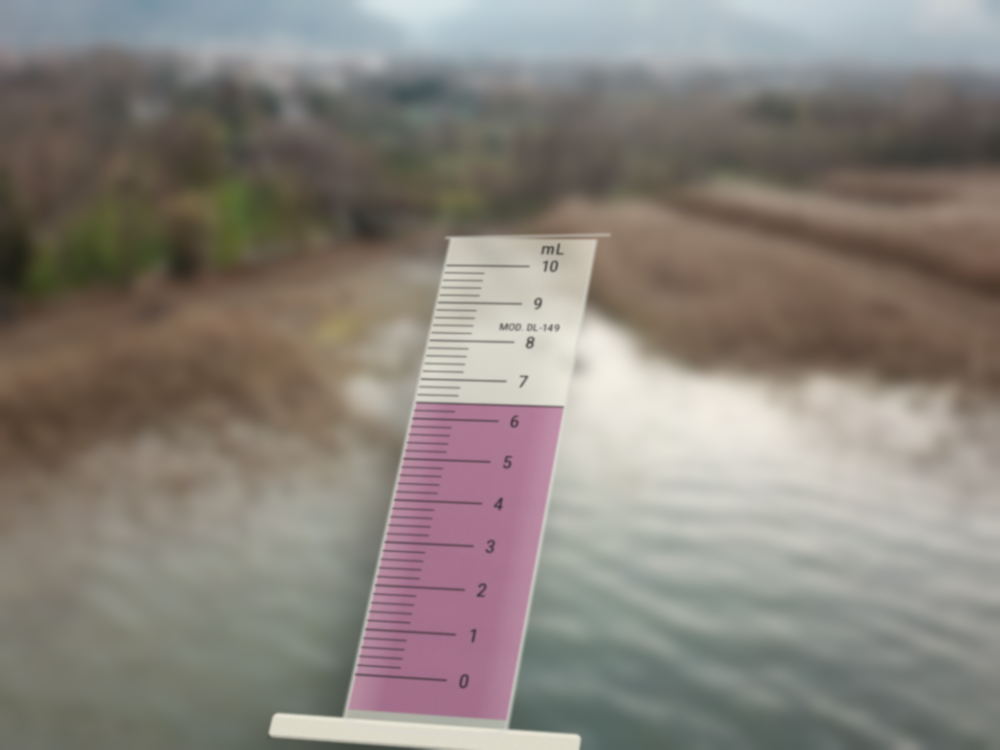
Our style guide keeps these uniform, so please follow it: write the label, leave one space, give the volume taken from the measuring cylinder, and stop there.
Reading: 6.4 mL
